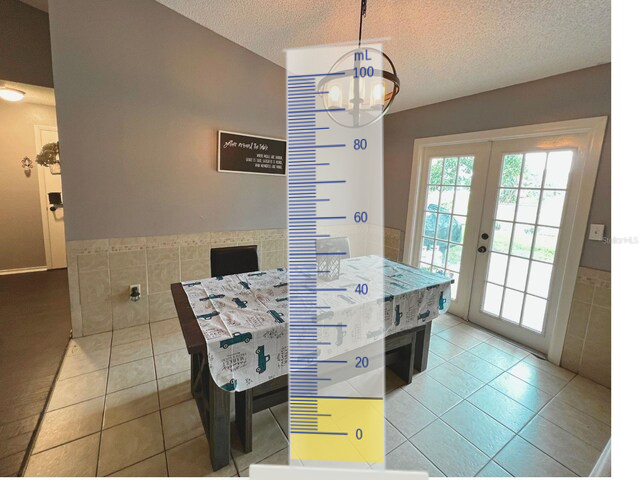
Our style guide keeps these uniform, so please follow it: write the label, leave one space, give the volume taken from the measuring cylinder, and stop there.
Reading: 10 mL
